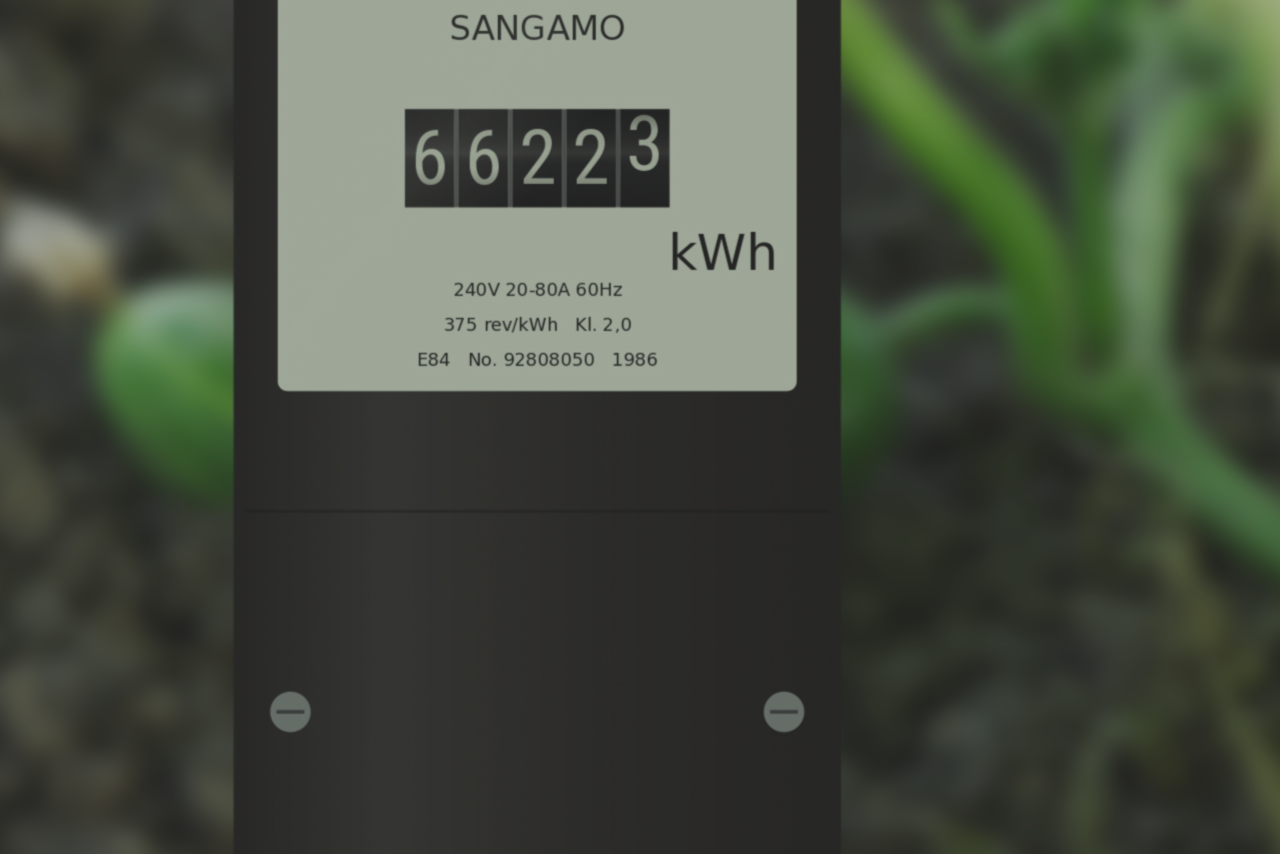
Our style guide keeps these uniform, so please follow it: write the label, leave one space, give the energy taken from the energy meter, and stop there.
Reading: 66223 kWh
